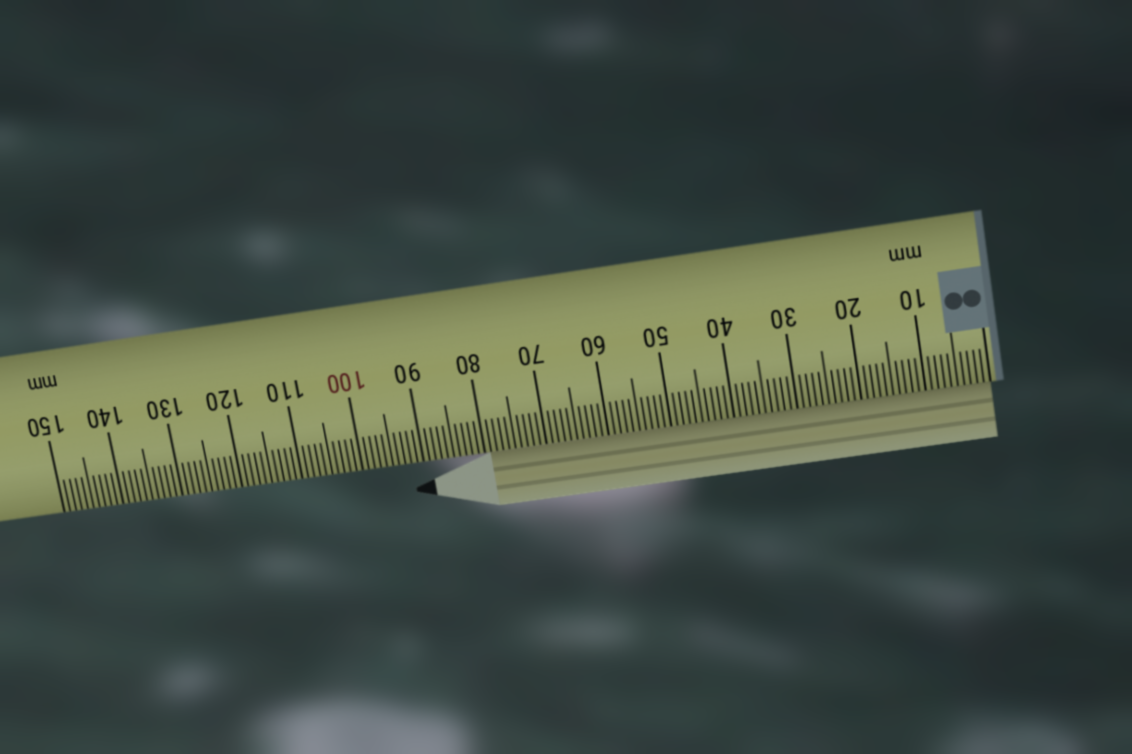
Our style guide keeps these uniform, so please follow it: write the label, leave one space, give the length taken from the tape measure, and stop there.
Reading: 92 mm
